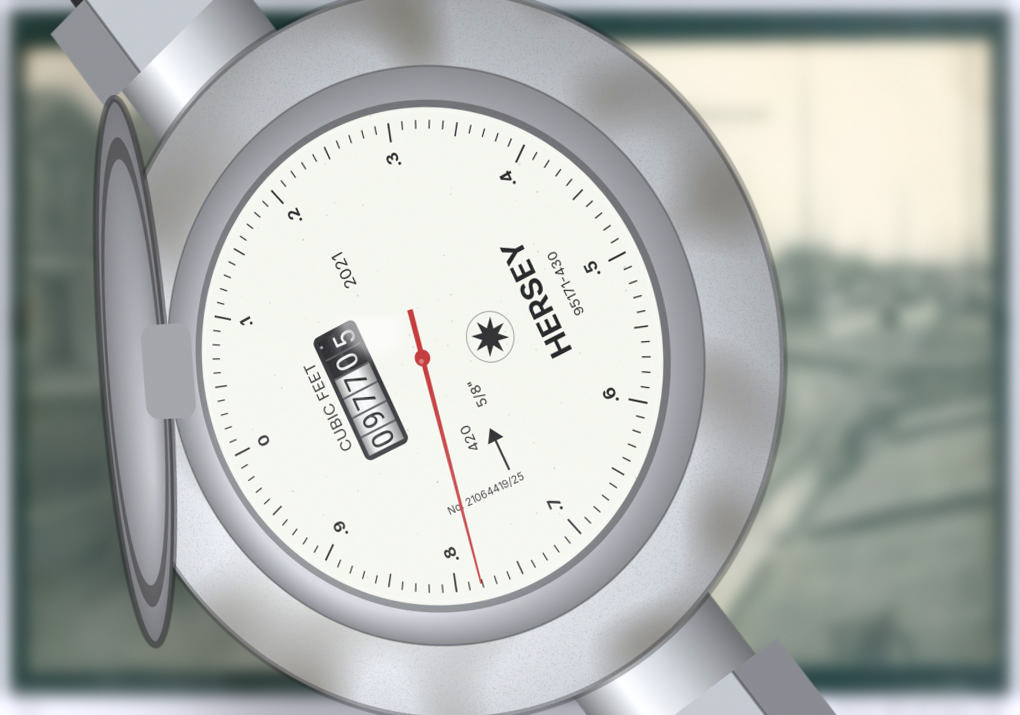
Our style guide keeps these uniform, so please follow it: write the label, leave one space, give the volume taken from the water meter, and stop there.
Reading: 97704.78 ft³
